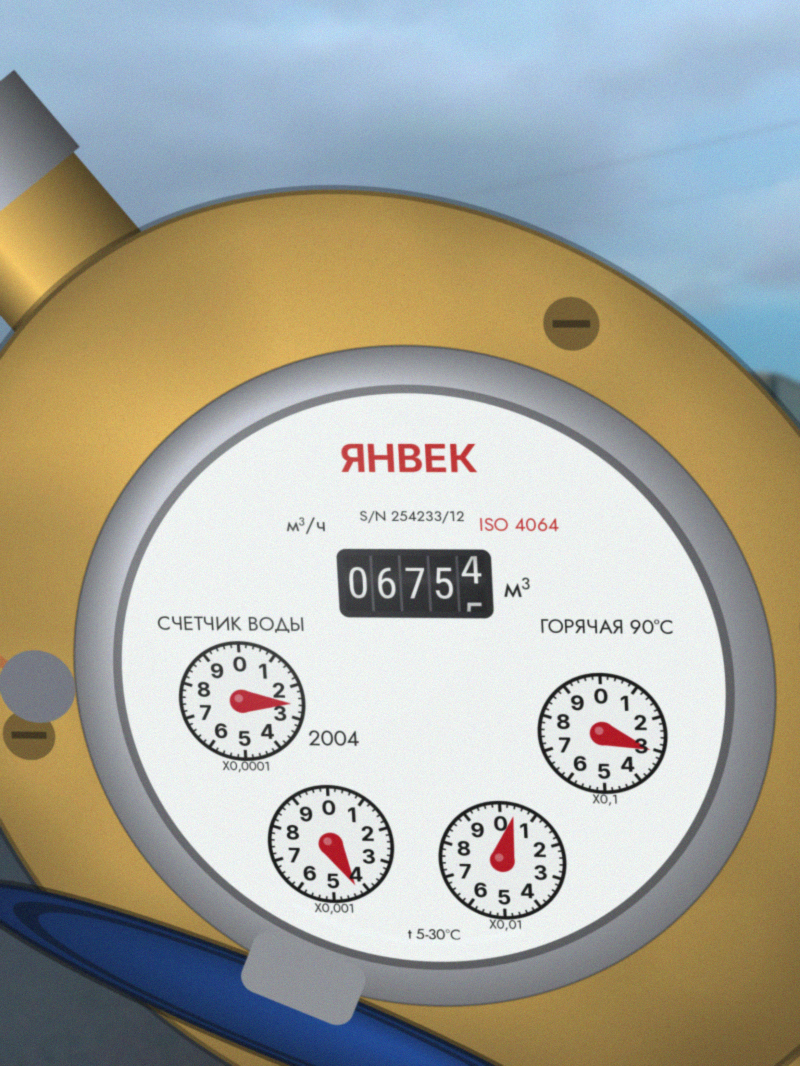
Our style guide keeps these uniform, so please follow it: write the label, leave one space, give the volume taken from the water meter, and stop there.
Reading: 6754.3042 m³
